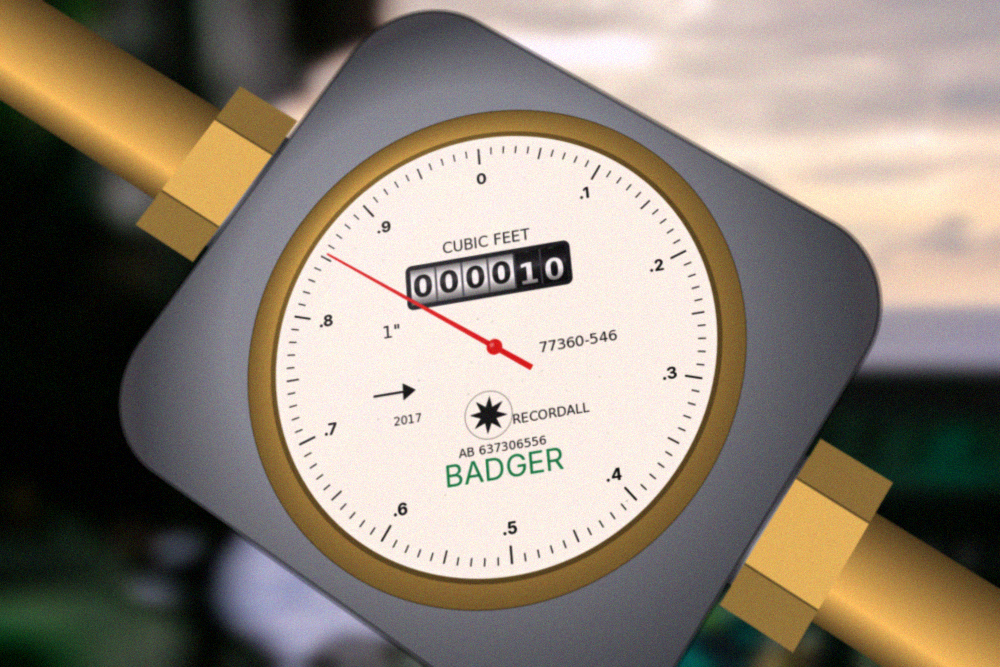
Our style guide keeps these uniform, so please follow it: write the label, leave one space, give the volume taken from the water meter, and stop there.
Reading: 9.85 ft³
